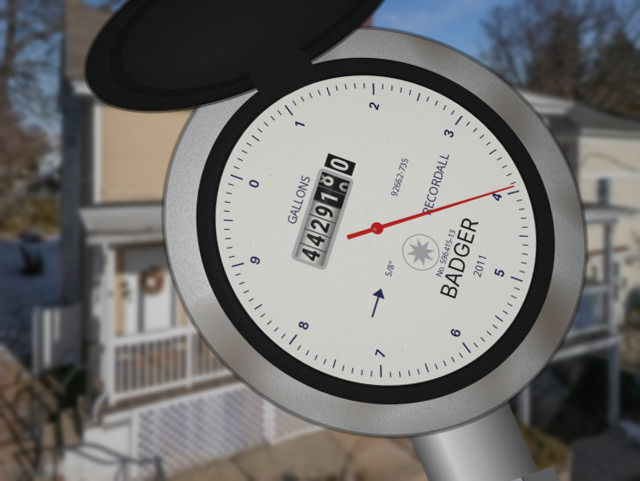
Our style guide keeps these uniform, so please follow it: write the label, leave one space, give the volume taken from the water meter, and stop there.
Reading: 4429183.9 gal
